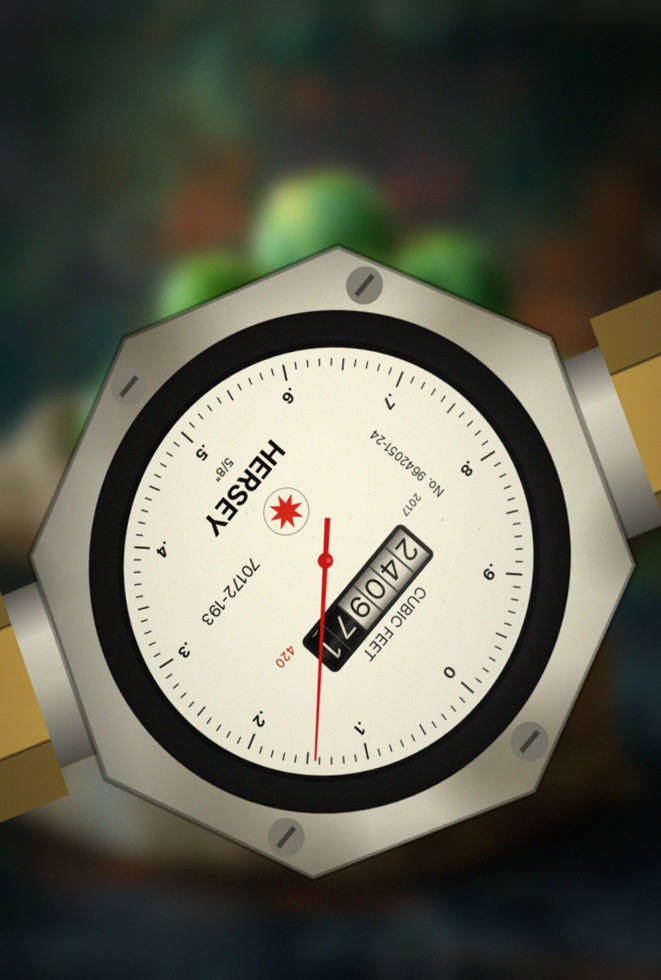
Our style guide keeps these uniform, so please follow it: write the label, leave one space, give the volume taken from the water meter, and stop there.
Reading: 240971.14 ft³
